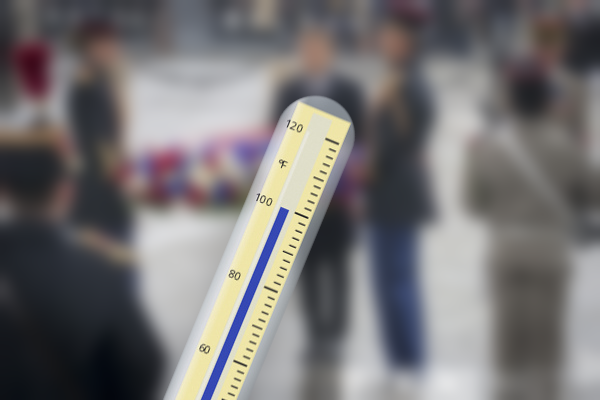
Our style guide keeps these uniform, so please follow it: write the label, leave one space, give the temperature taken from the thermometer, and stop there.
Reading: 100 °F
